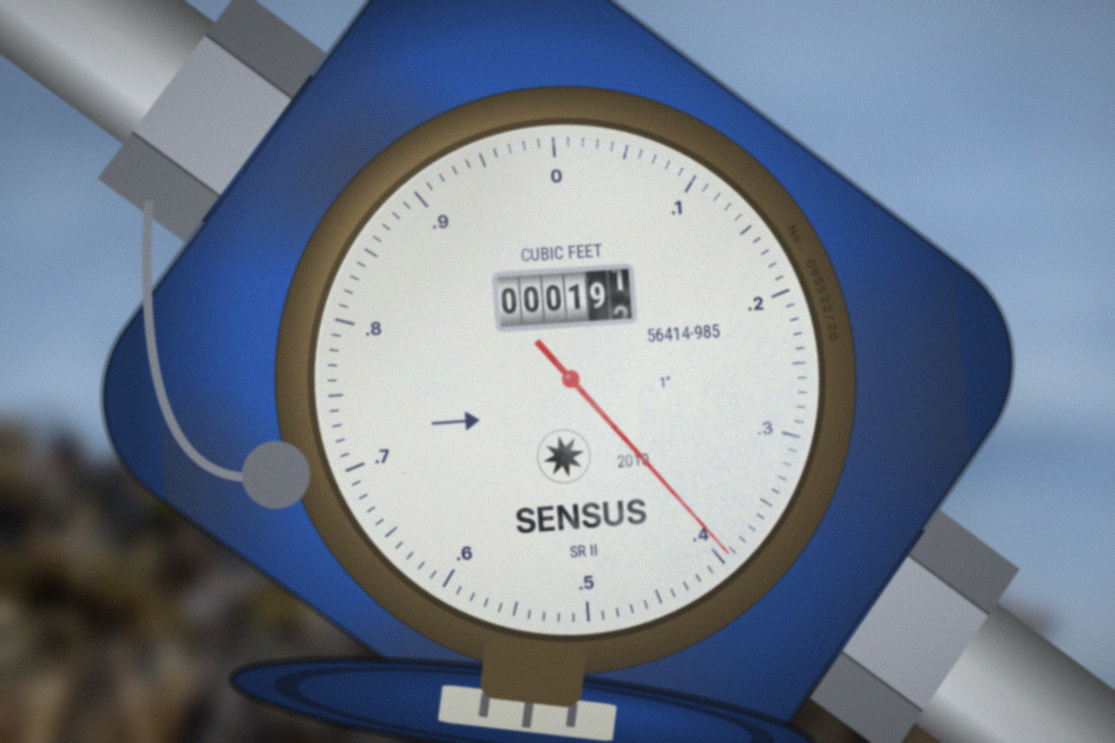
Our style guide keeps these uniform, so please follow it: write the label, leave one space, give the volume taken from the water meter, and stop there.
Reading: 191.39 ft³
